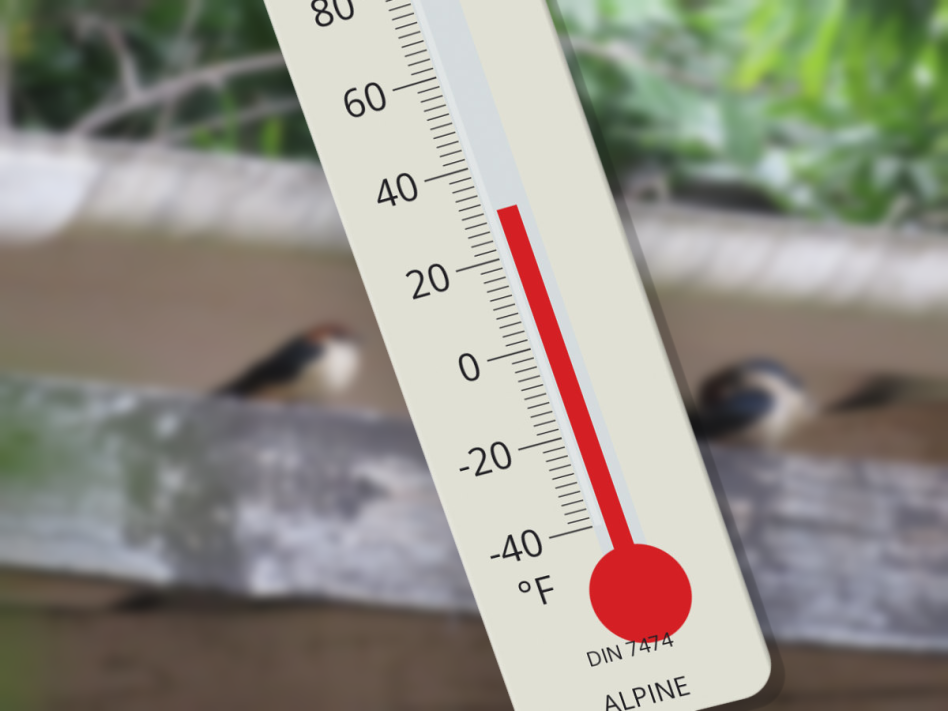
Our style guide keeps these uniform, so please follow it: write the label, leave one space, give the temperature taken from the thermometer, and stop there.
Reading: 30 °F
